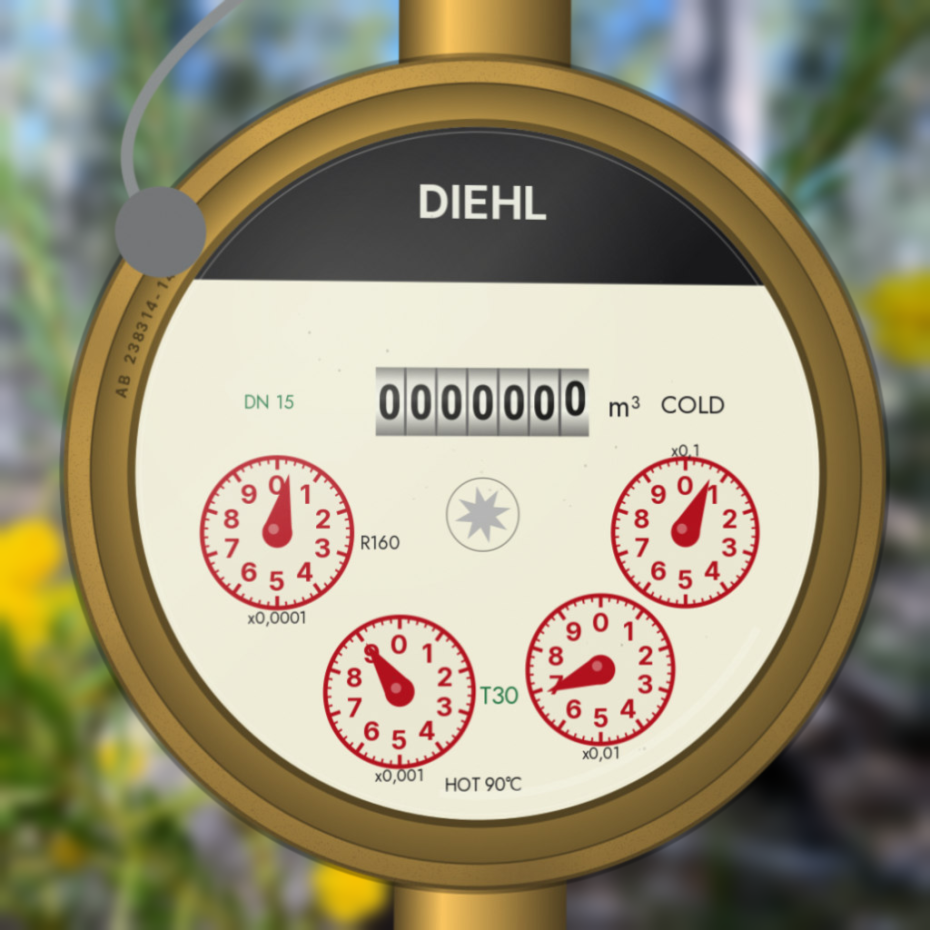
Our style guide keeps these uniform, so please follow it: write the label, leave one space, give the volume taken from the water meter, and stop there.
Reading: 0.0690 m³
